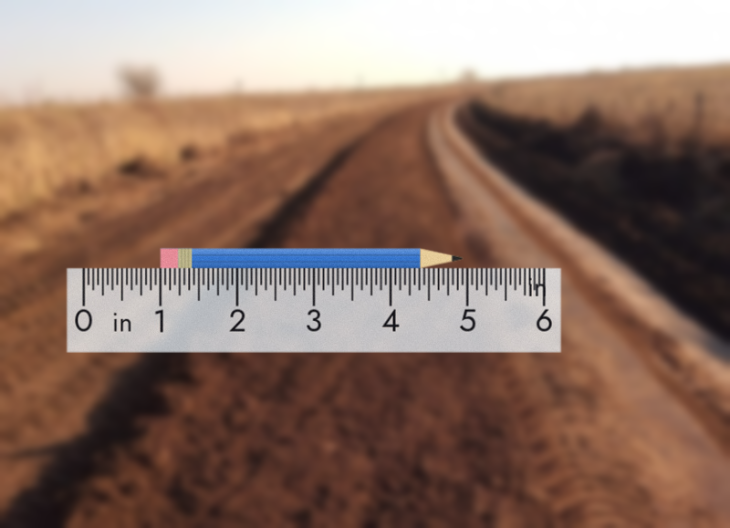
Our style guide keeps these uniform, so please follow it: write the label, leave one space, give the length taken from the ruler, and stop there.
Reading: 3.9375 in
